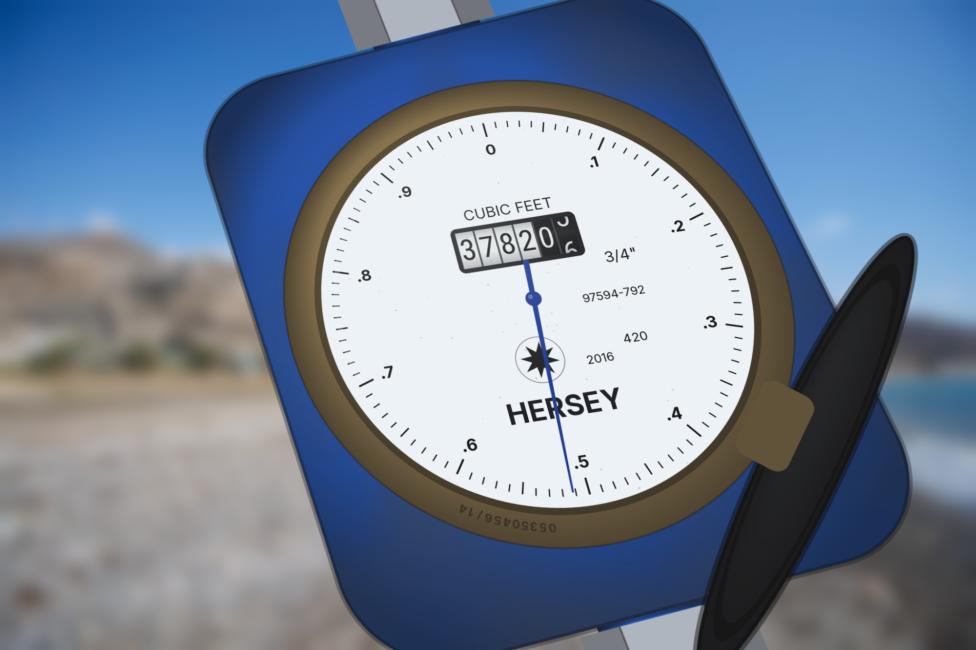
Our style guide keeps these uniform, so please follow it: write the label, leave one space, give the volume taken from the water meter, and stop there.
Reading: 378205.51 ft³
